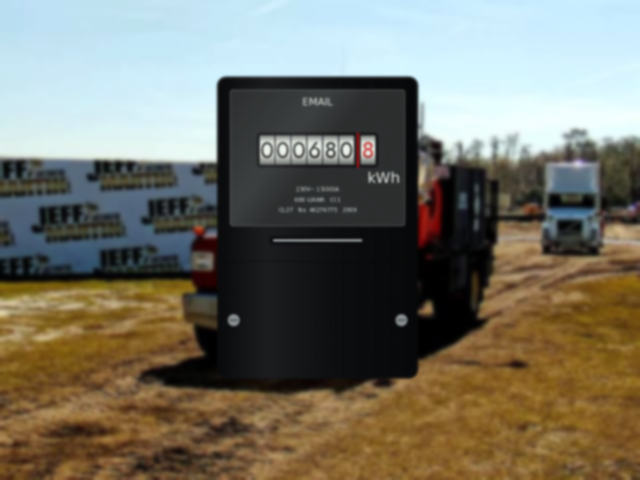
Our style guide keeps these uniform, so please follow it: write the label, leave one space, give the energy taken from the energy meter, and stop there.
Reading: 680.8 kWh
